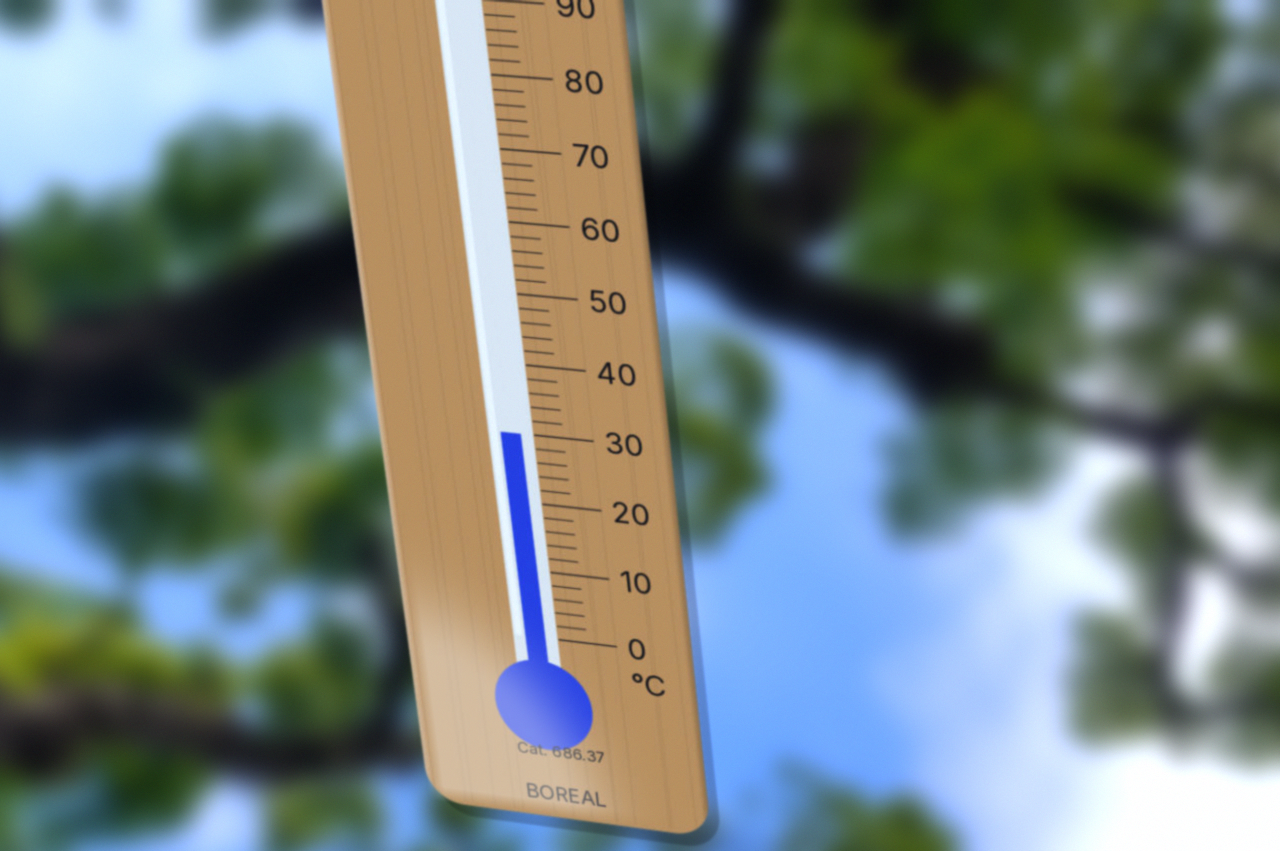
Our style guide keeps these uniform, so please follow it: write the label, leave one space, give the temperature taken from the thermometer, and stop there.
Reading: 30 °C
